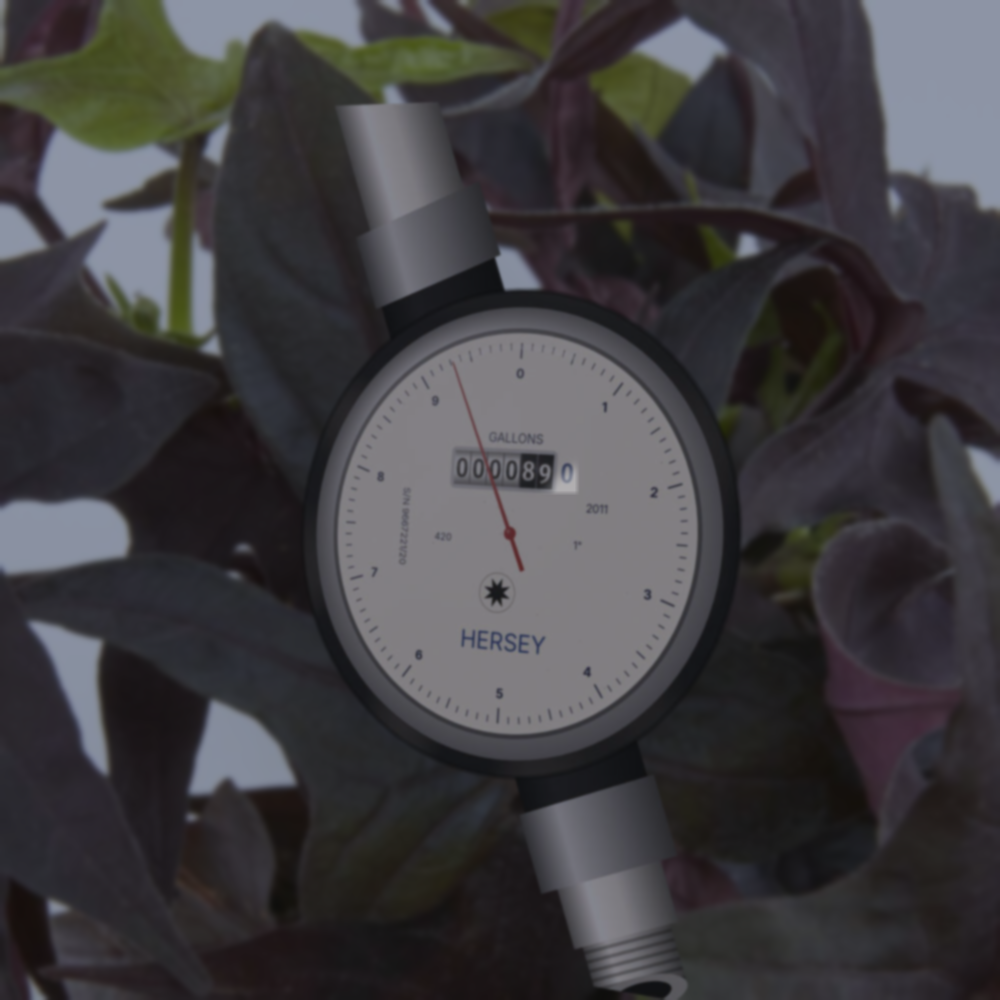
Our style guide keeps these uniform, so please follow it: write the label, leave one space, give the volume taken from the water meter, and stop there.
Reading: 889.3 gal
